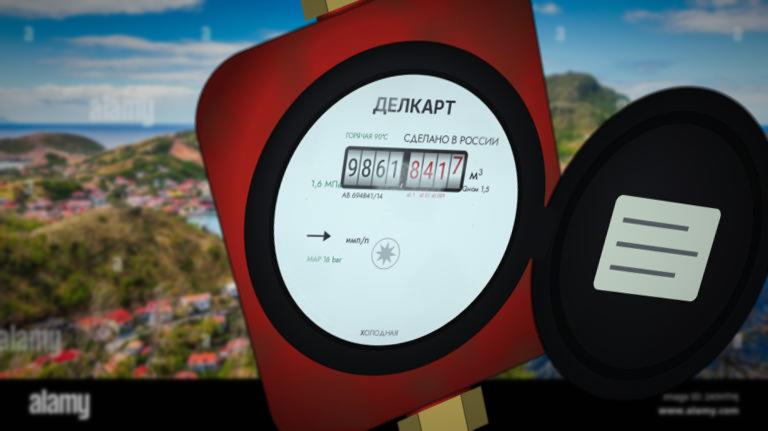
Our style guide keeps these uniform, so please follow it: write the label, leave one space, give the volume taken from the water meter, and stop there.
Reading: 9861.8417 m³
